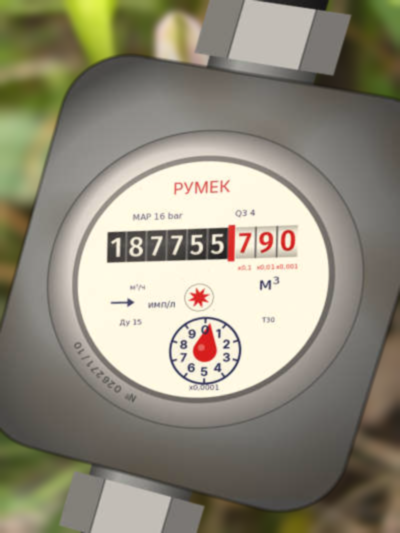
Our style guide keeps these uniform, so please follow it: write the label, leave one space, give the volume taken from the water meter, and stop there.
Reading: 187755.7900 m³
